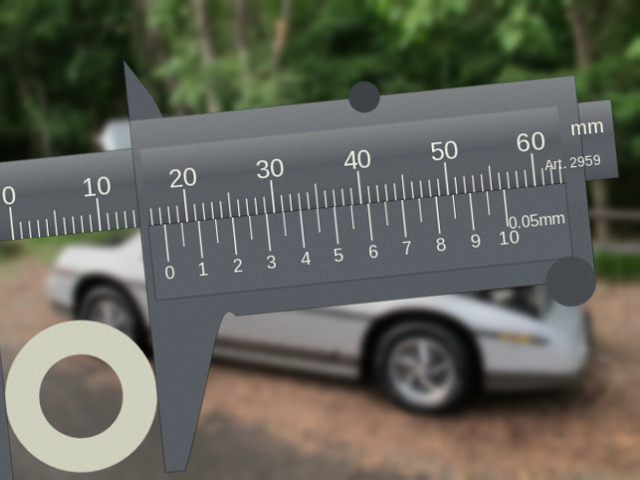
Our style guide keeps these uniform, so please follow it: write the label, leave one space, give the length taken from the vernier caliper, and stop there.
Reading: 17.4 mm
